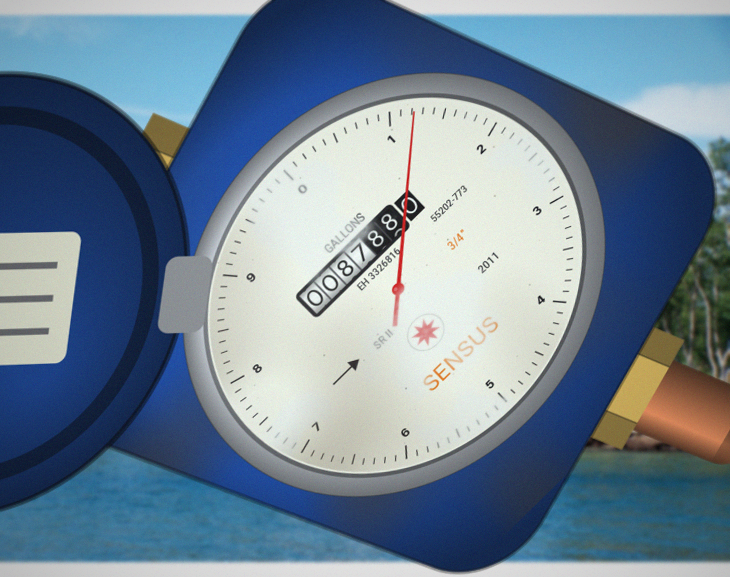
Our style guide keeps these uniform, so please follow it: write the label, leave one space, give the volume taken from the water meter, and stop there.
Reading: 87881.2 gal
